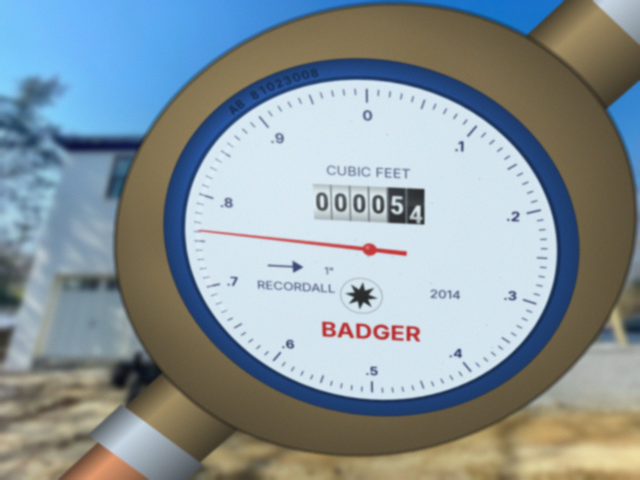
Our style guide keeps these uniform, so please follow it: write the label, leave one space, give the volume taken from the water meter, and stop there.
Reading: 53.76 ft³
